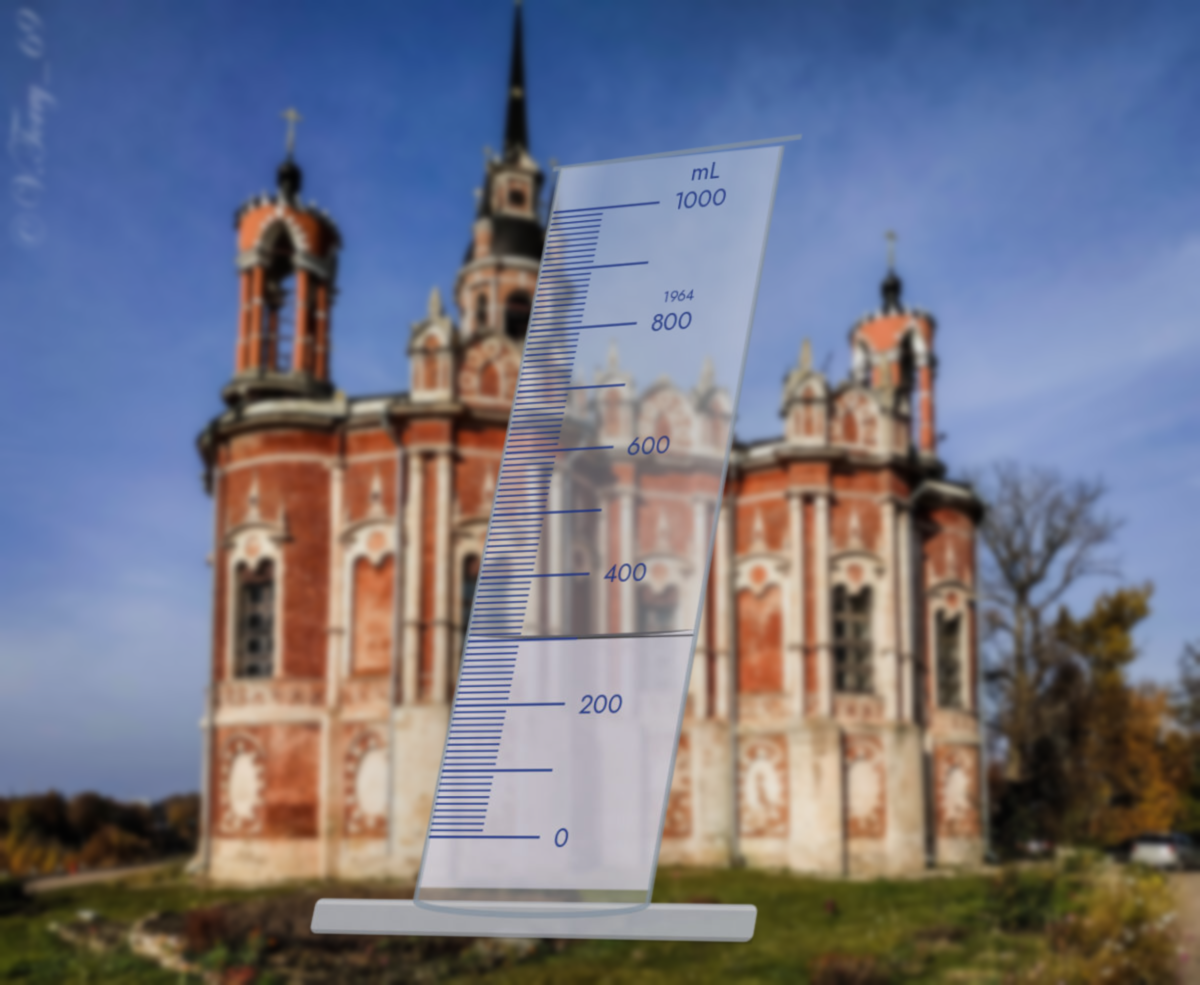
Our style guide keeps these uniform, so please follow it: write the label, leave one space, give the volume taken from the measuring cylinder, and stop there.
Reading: 300 mL
